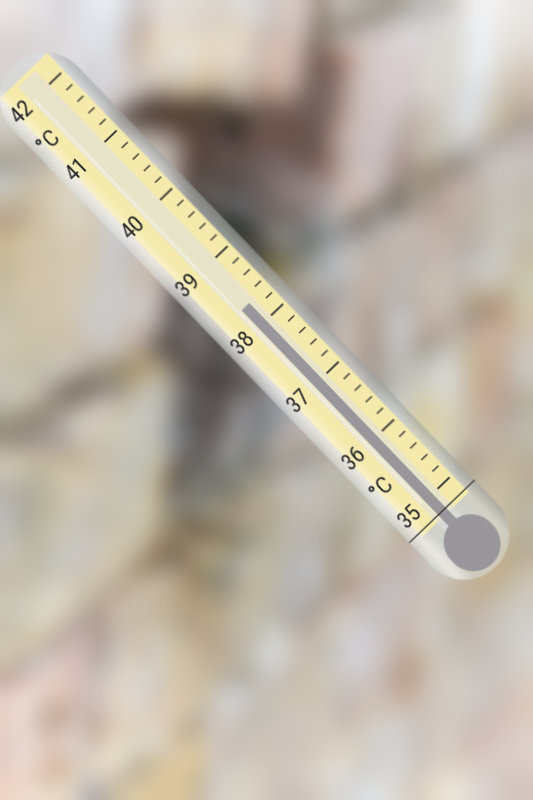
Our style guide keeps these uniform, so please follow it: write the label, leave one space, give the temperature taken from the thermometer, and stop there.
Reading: 38.3 °C
